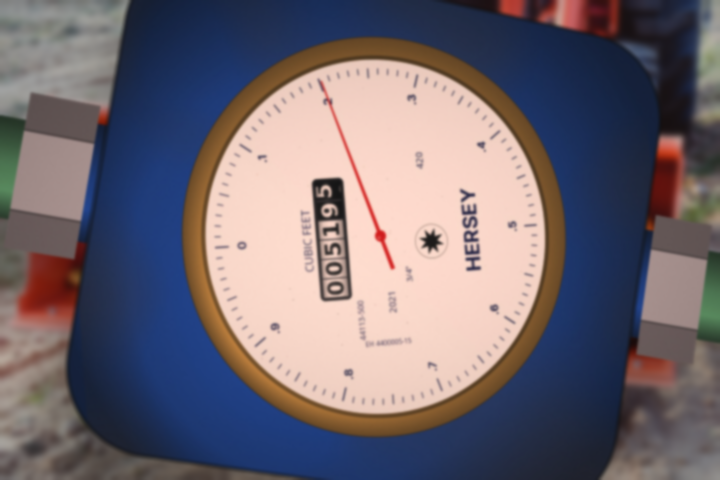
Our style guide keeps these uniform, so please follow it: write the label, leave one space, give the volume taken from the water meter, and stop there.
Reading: 5195.20 ft³
